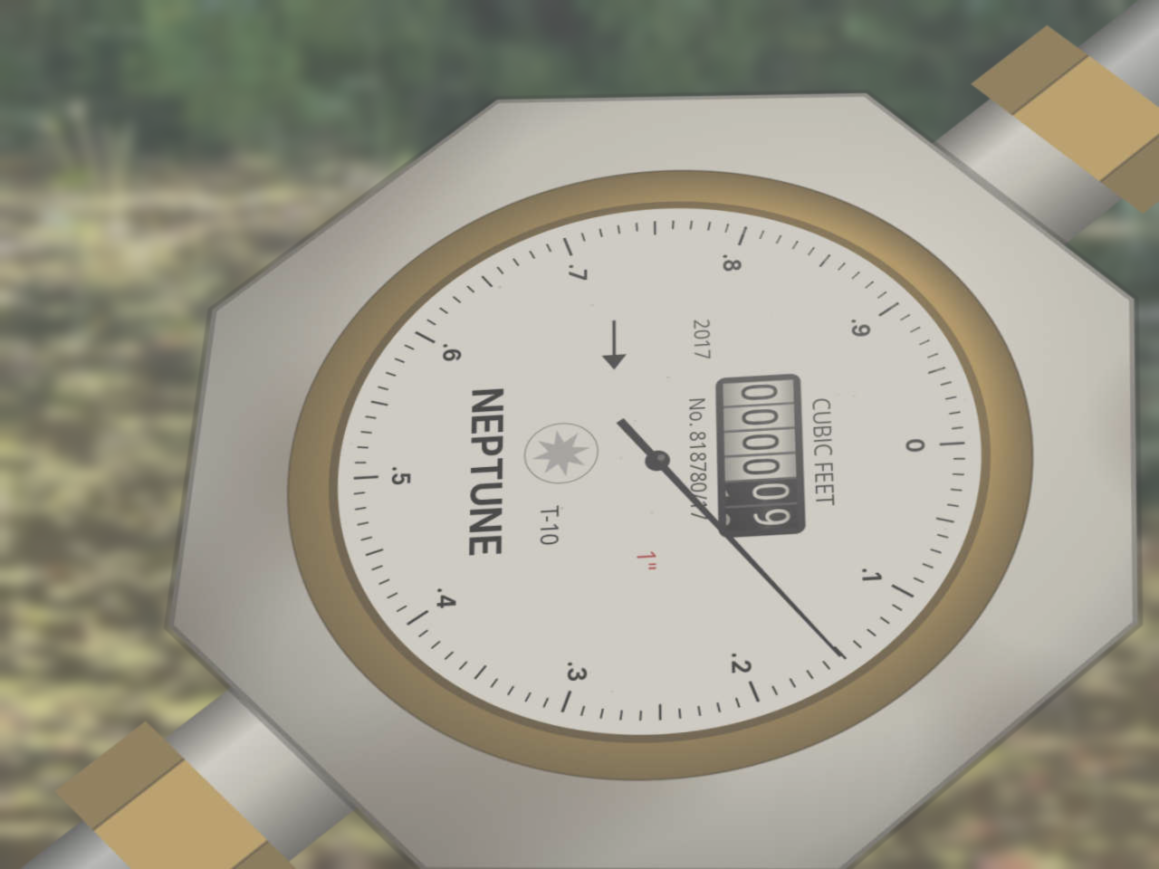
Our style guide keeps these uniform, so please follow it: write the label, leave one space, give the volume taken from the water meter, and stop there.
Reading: 9.15 ft³
